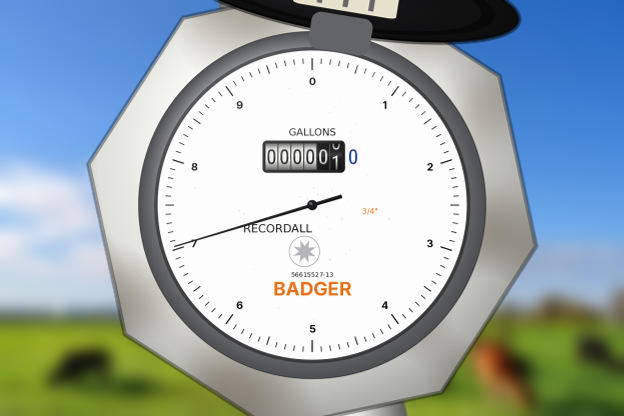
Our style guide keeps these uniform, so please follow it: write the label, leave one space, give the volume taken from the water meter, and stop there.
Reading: 7.0 gal
